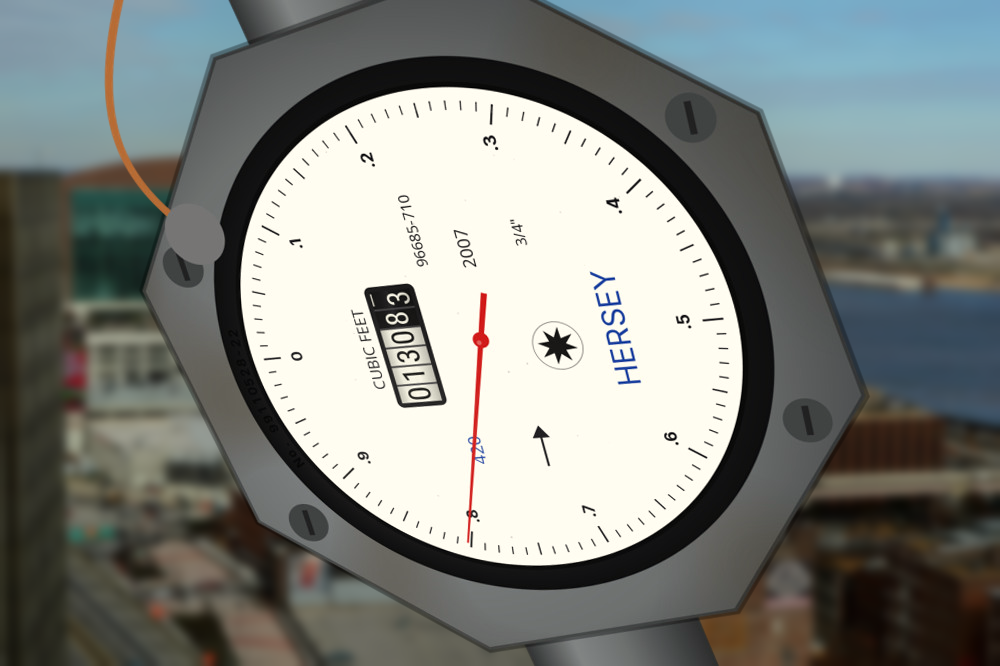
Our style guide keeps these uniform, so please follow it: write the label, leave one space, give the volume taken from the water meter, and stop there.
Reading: 13082.80 ft³
